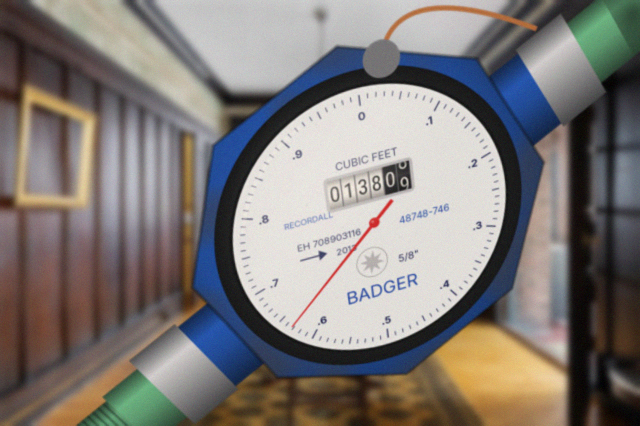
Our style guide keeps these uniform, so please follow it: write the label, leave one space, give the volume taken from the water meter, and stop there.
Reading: 13808.63 ft³
